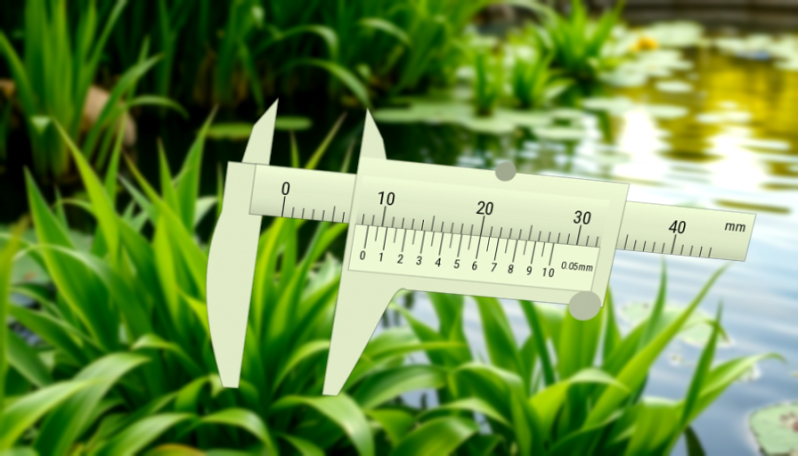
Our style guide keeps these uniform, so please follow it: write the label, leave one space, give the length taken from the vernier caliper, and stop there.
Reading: 8.6 mm
